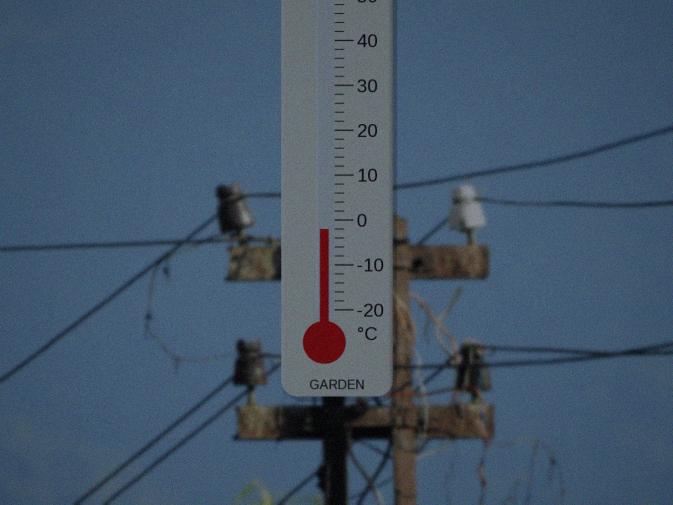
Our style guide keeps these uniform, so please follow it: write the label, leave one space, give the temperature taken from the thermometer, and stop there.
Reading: -2 °C
